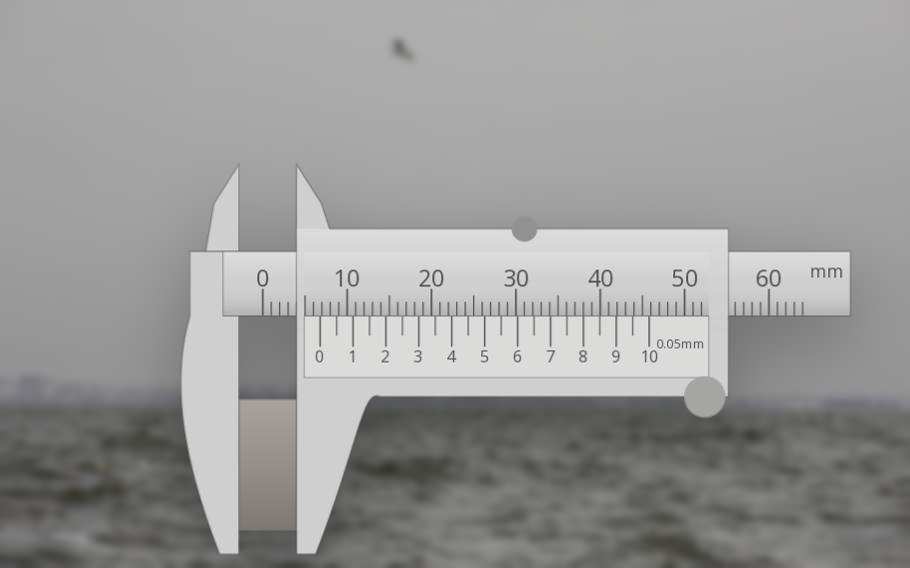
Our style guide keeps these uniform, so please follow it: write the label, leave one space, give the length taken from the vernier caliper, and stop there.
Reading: 6.8 mm
